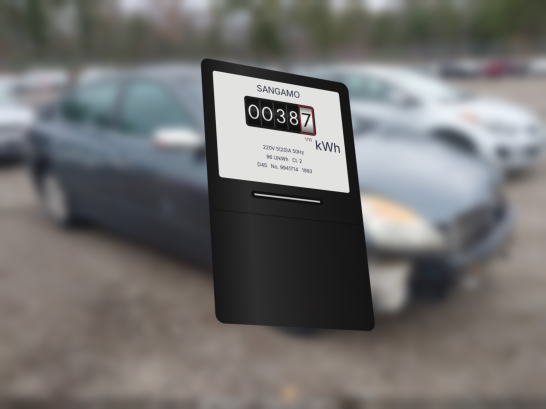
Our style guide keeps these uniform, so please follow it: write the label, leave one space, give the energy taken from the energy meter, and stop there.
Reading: 38.7 kWh
